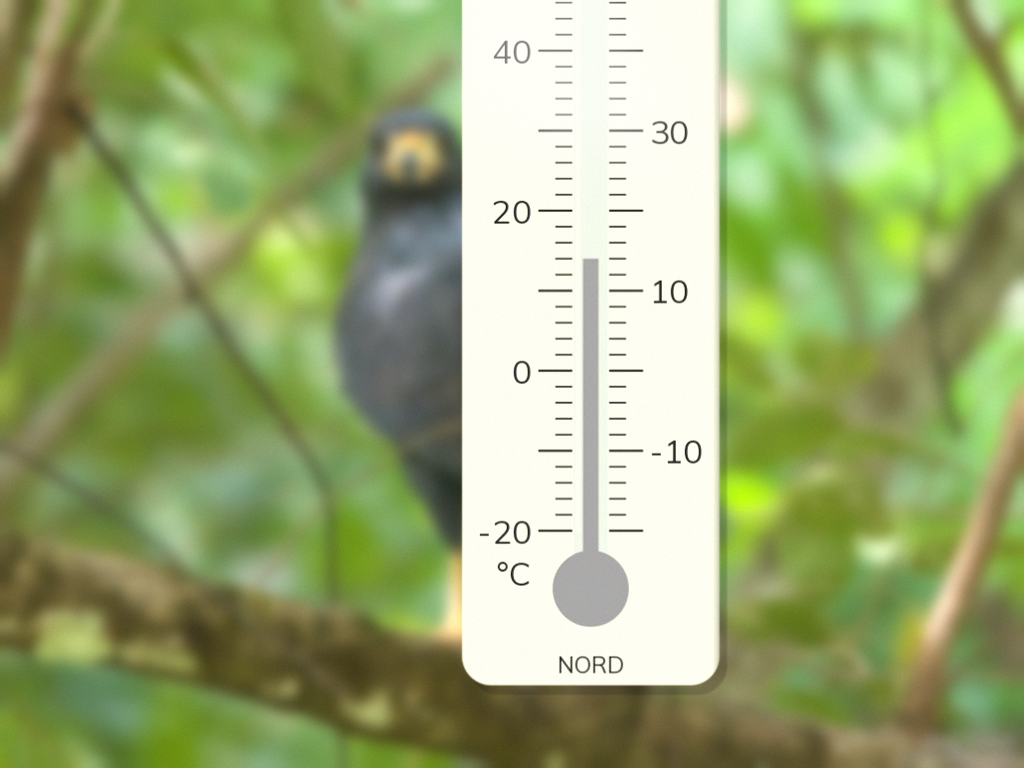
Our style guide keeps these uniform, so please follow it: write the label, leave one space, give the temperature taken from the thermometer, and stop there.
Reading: 14 °C
